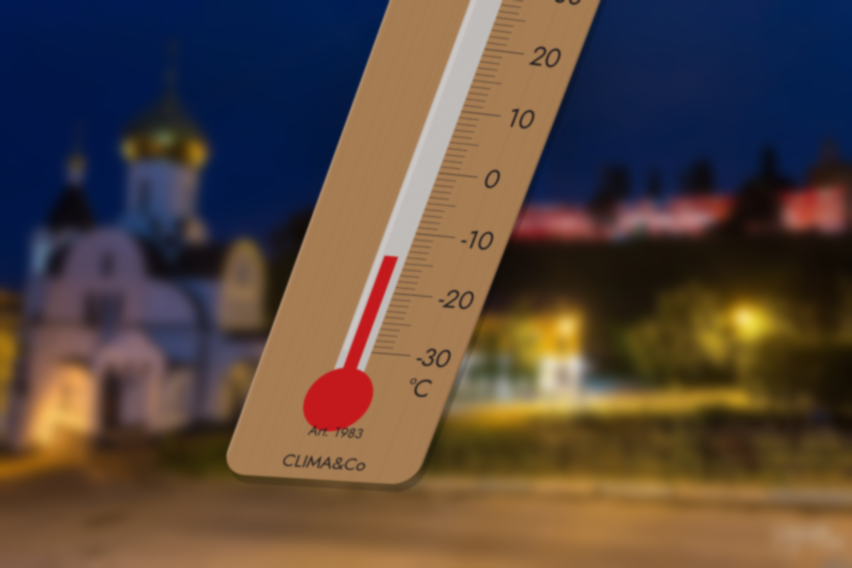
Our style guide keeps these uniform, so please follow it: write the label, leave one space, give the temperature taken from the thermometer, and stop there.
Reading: -14 °C
